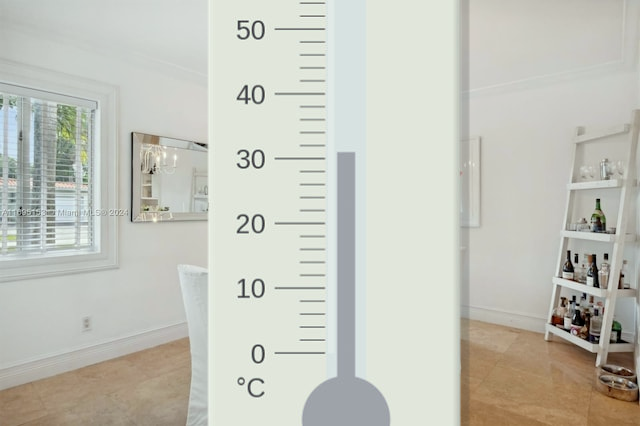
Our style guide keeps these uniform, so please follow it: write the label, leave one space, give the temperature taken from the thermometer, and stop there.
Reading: 31 °C
